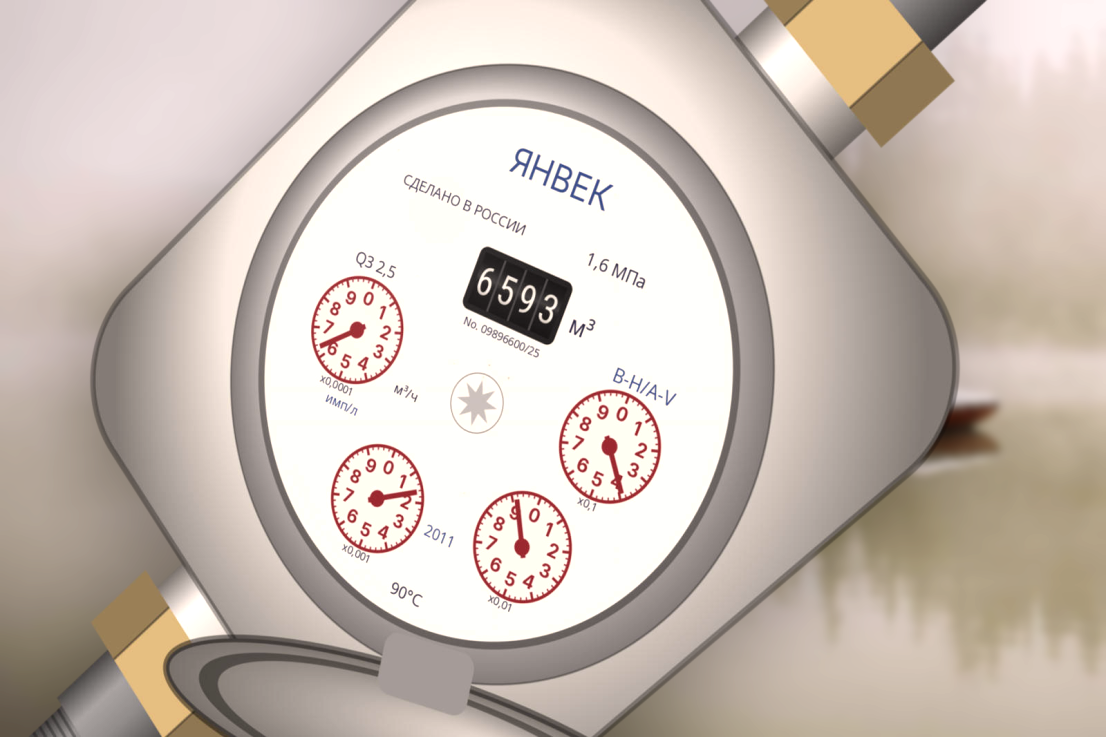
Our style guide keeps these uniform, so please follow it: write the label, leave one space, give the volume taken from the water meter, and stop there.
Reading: 6593.3916 m³
